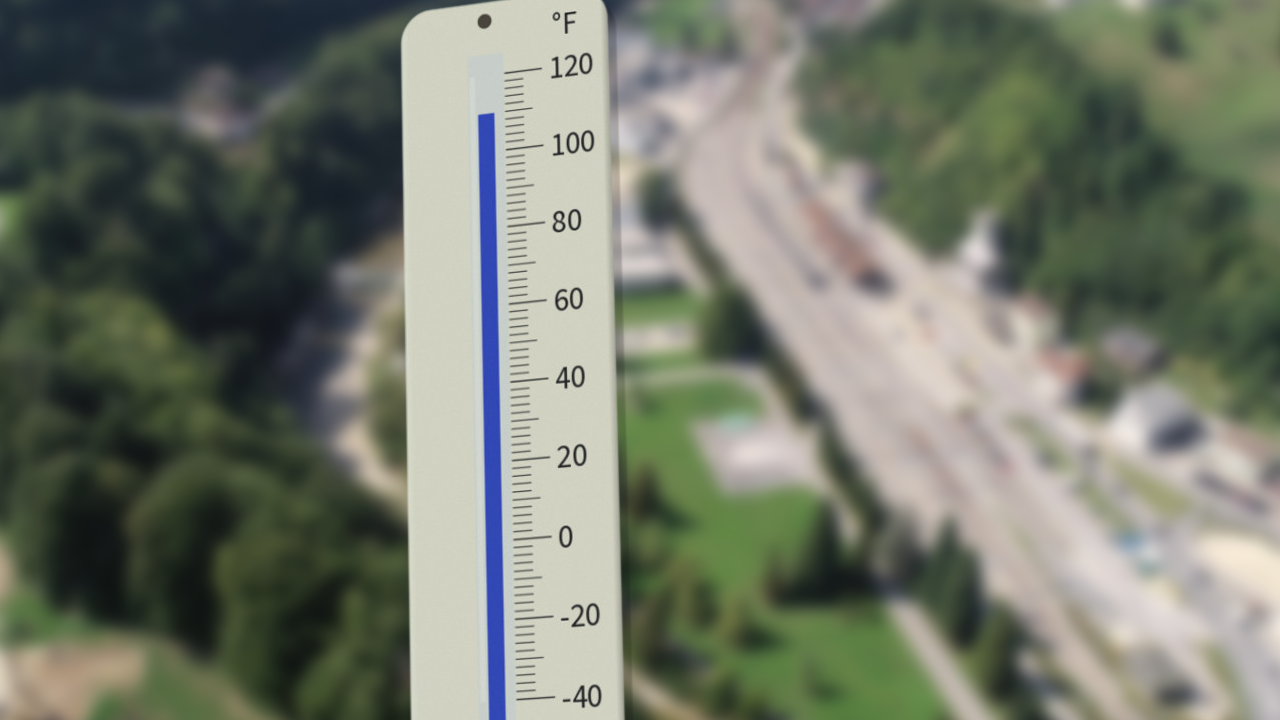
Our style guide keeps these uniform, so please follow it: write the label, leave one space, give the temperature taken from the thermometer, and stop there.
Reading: 110 °F
